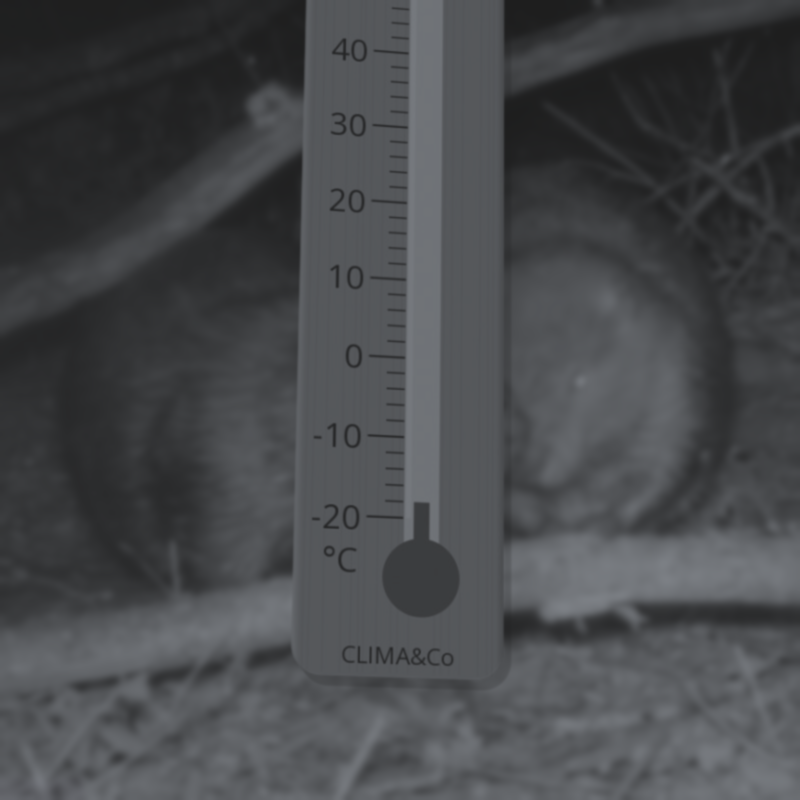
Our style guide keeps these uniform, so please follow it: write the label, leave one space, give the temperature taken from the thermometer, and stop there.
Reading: -18 °C
